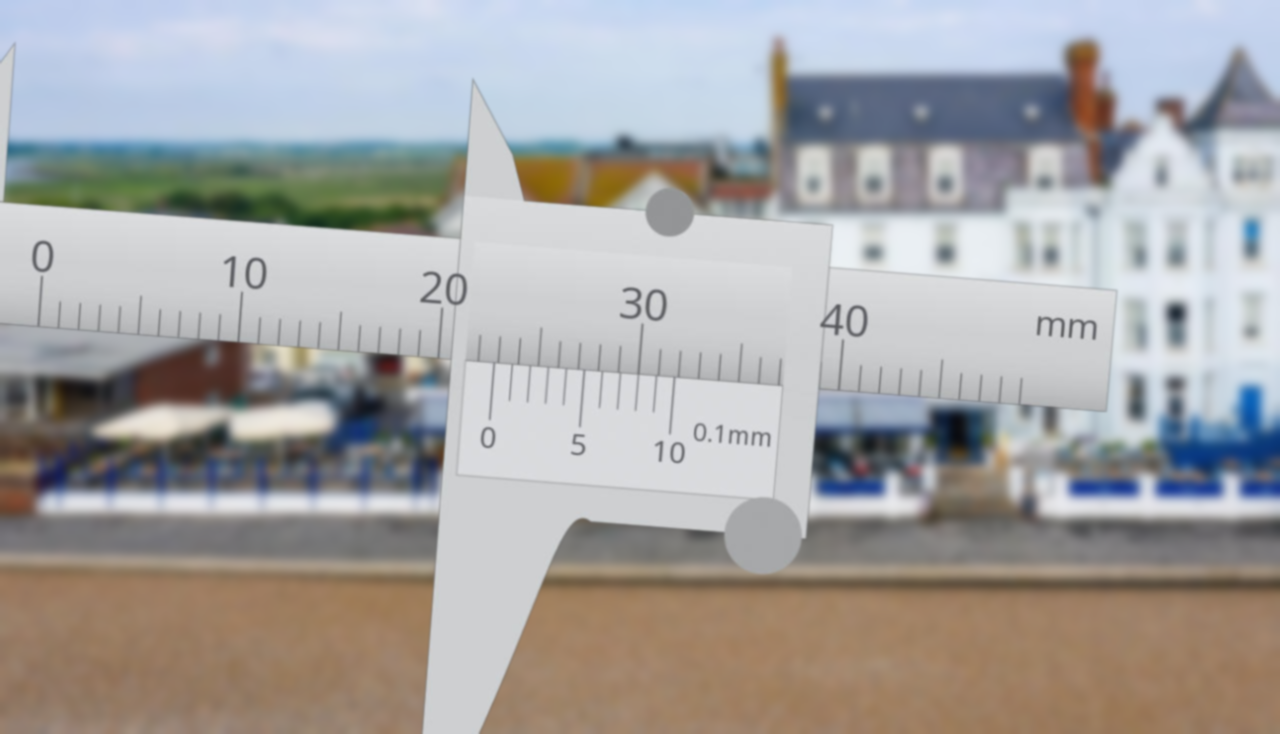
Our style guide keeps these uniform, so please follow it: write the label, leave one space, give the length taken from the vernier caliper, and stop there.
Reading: 22.8 mm
